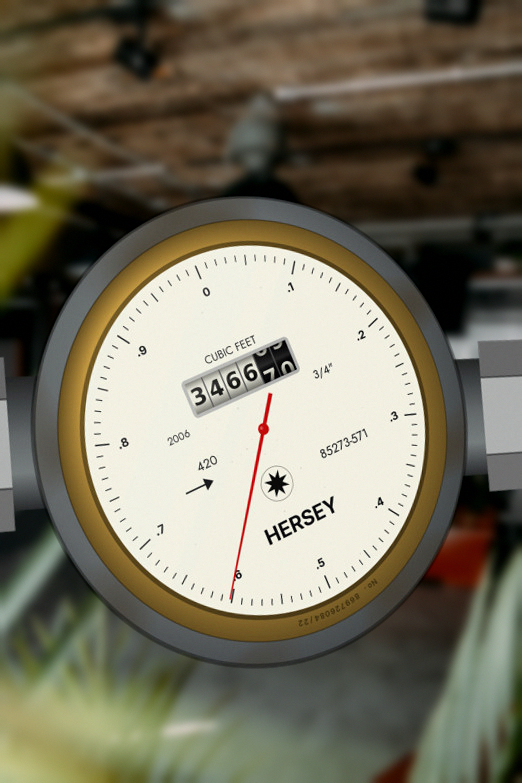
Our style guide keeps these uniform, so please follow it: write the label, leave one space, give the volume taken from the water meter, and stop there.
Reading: 346669.60 ft³
